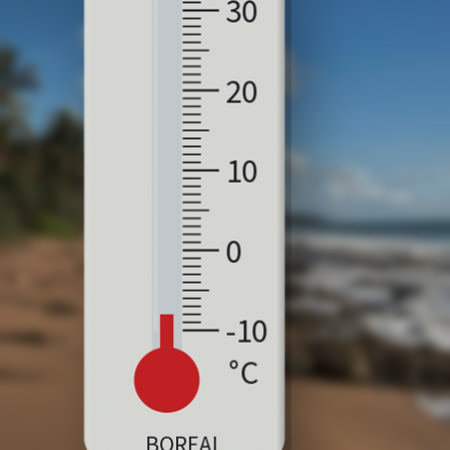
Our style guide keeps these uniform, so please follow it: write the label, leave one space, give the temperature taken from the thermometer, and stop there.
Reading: -8 °C
